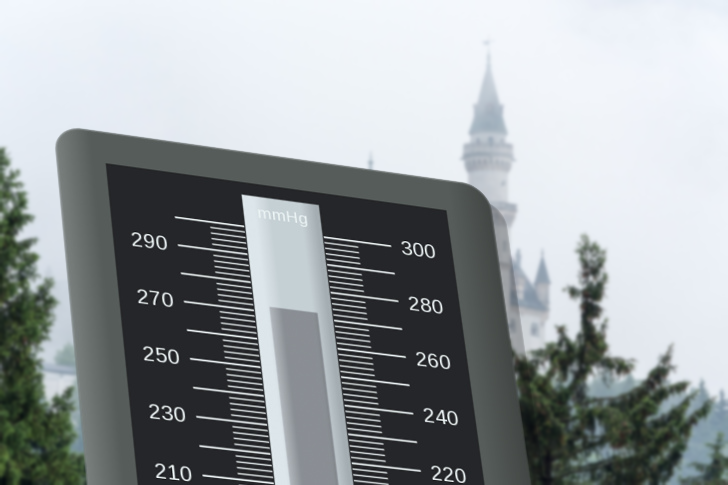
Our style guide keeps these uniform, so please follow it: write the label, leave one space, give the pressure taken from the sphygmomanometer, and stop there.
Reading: 272 mmHg
